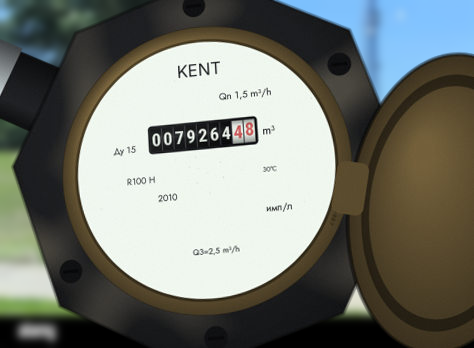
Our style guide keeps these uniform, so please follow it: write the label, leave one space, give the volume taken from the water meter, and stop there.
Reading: 79264.48 m³
